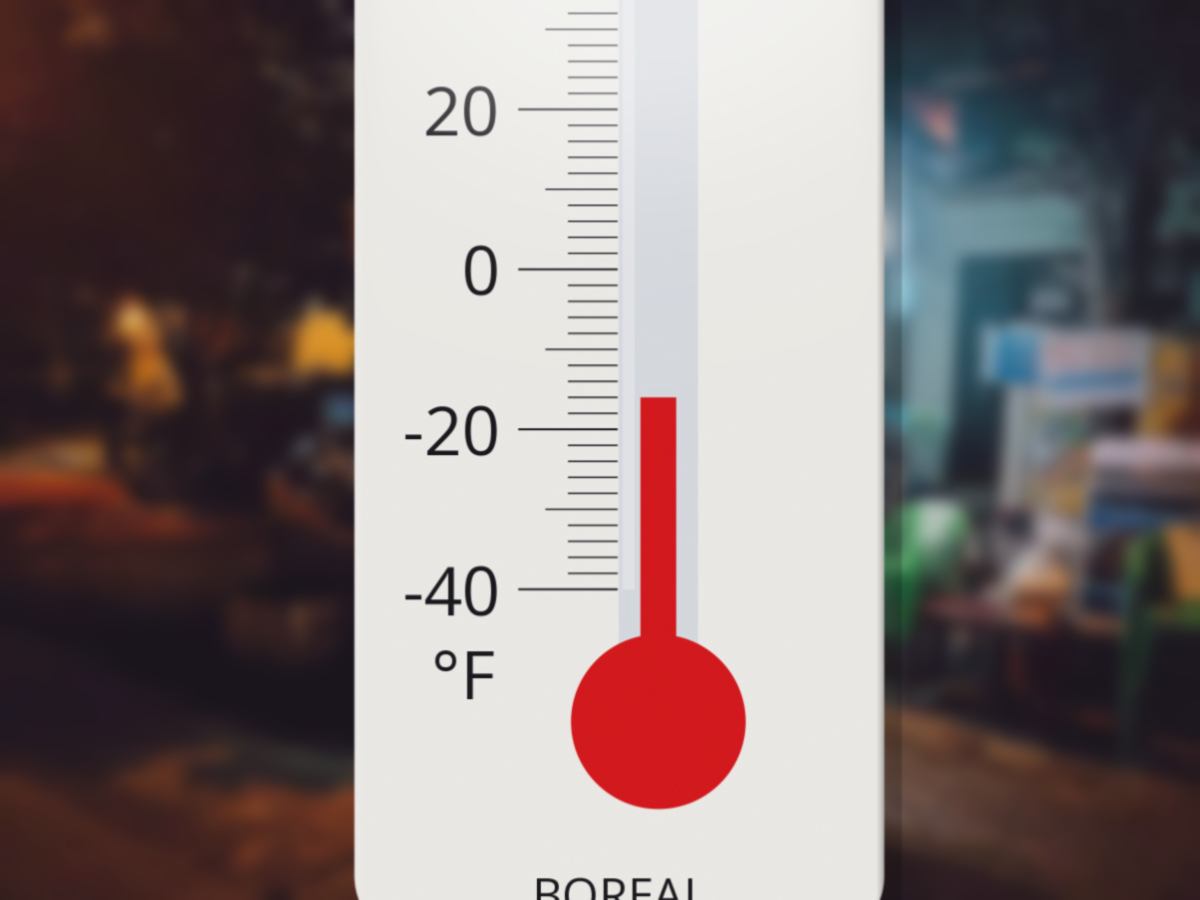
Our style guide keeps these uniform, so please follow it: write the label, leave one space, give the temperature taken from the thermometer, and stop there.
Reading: -16 °F
